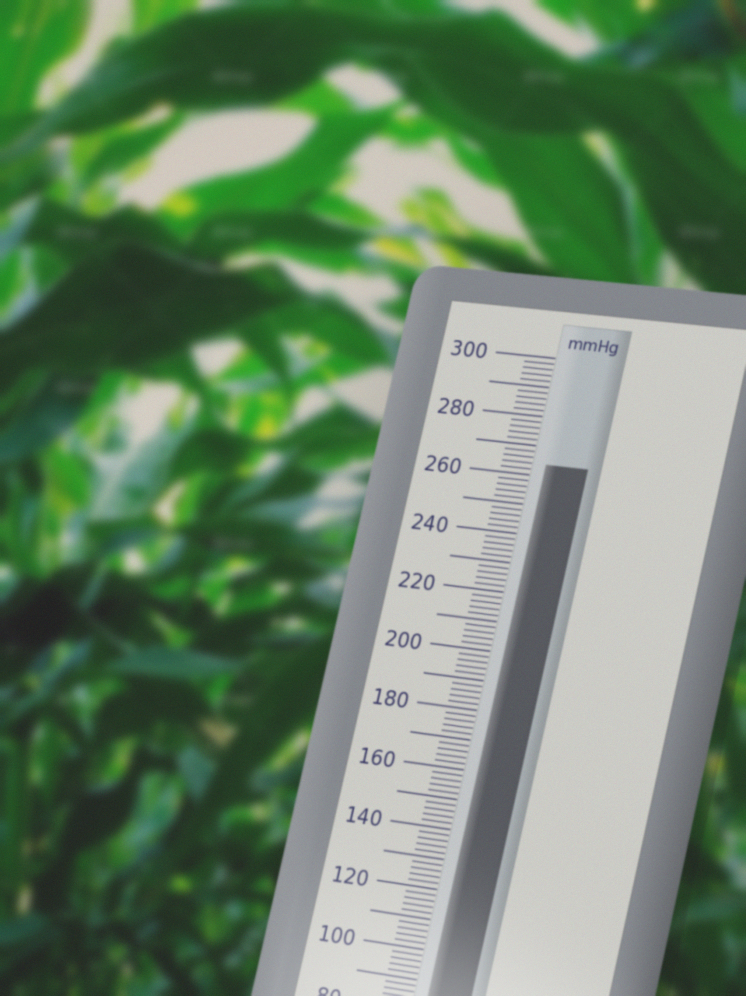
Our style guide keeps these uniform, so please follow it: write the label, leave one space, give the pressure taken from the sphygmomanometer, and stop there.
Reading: 264 mmHg
